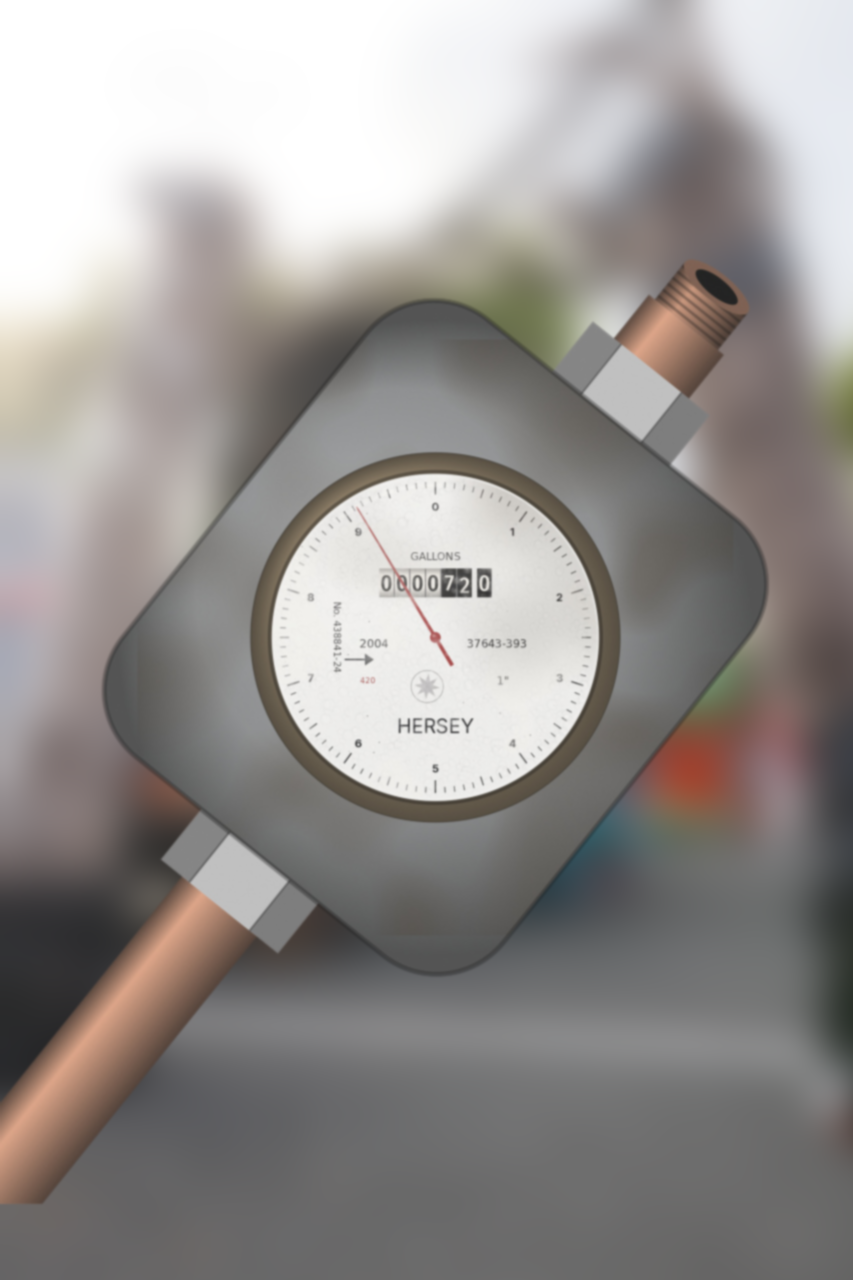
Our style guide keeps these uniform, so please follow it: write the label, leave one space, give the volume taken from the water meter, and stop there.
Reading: 719.1 gal
